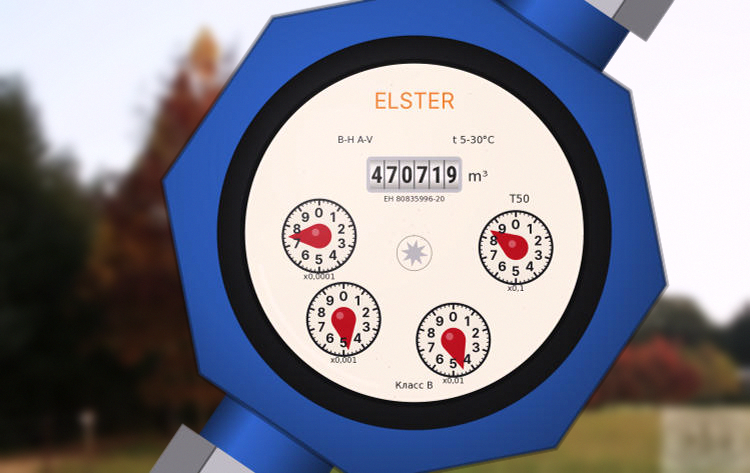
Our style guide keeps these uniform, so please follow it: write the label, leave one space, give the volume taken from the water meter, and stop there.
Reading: 470719.8447 m³
